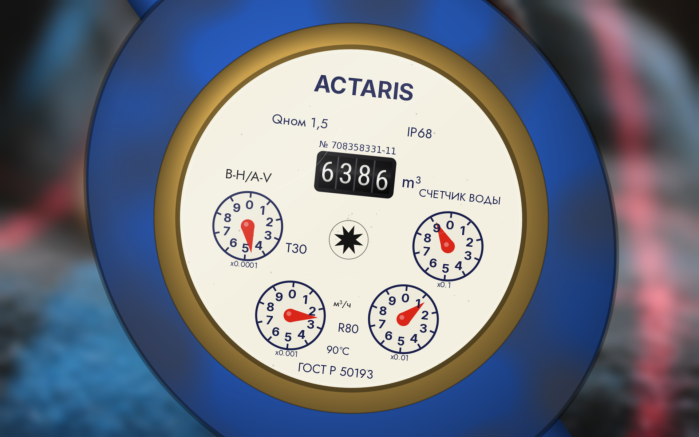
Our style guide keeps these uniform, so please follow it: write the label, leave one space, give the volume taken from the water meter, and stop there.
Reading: 6385.9124 m³
